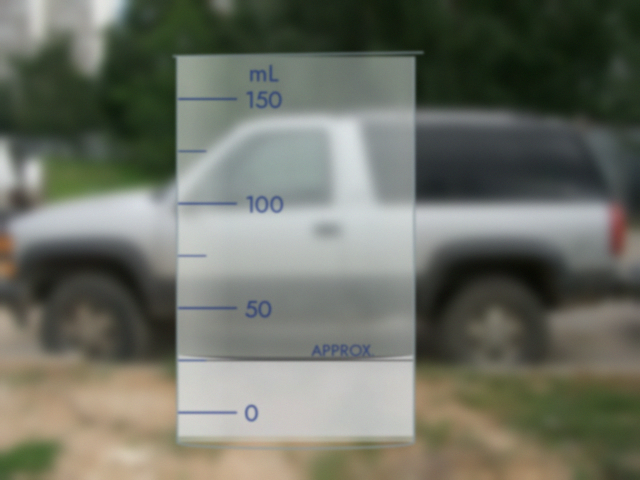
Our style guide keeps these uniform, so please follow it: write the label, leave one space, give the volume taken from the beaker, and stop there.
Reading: 25 mL
